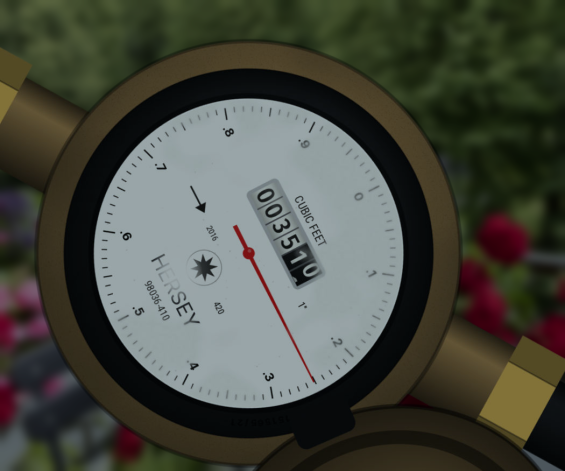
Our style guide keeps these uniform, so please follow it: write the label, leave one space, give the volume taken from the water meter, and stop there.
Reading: 3510.25 ft³
